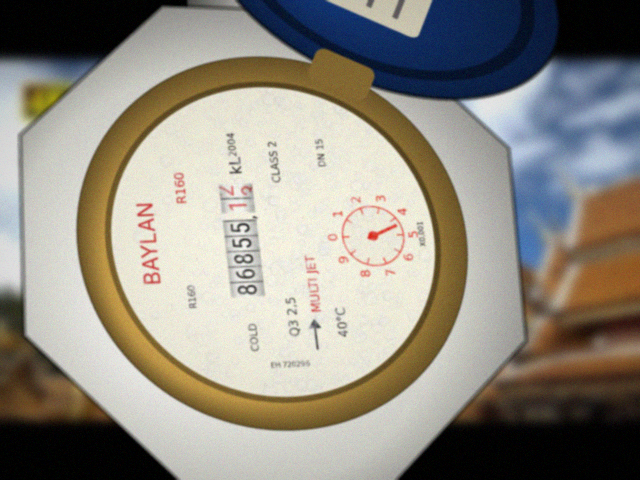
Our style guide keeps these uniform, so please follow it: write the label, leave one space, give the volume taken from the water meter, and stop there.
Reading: 86855.124 kL
